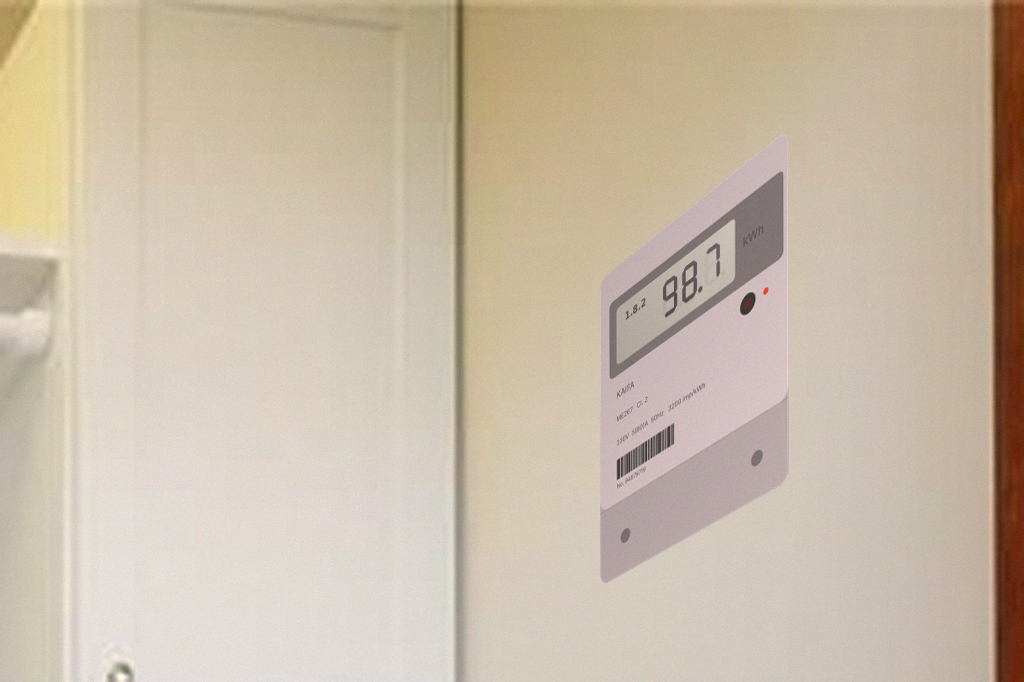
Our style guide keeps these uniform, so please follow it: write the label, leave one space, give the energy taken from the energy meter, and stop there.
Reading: 98.7 kWh
